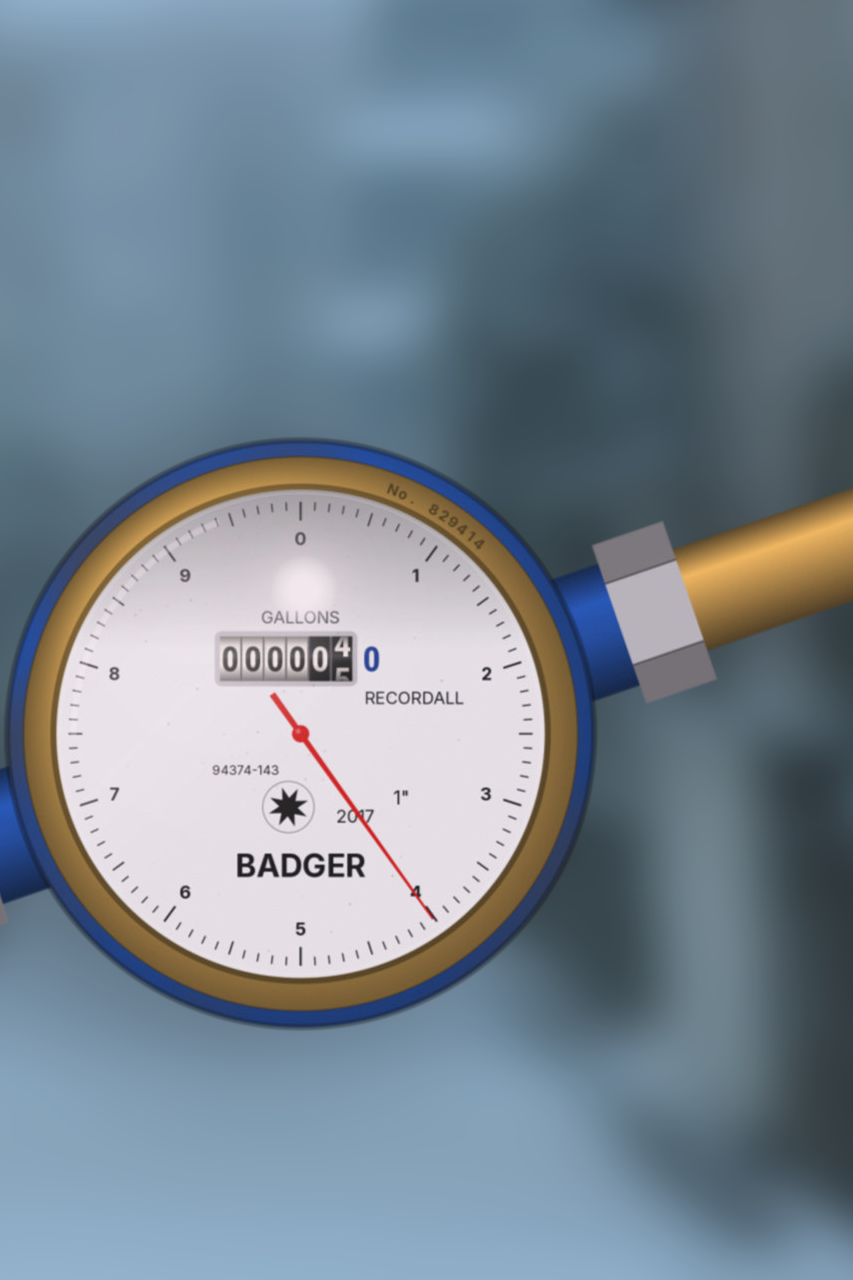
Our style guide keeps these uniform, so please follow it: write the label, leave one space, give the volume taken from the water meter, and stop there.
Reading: 44.0 gal
